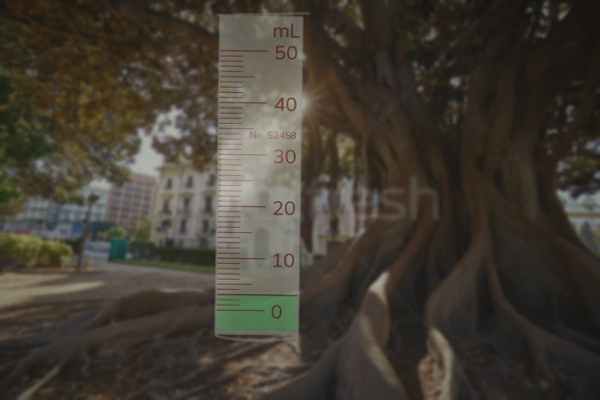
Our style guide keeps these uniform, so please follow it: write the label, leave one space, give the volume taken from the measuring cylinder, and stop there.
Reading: 3 mL
